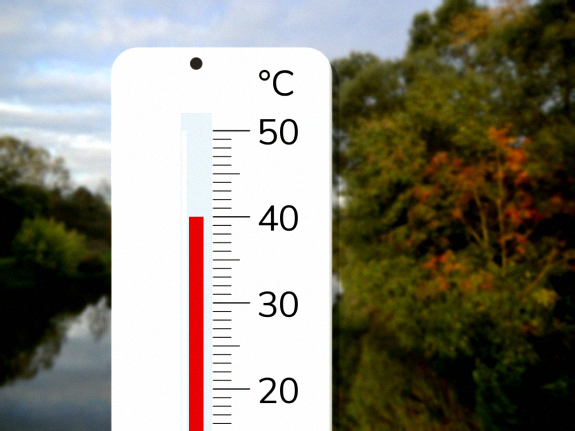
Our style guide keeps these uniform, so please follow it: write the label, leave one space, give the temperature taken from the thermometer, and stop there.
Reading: 40 °C
